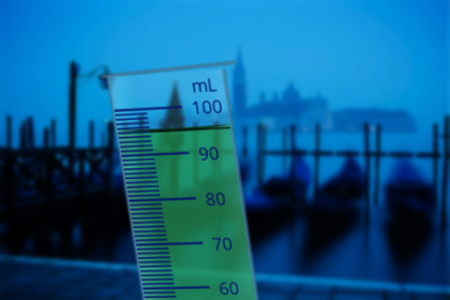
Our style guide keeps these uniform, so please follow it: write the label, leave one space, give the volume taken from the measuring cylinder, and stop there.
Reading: 95 mL
